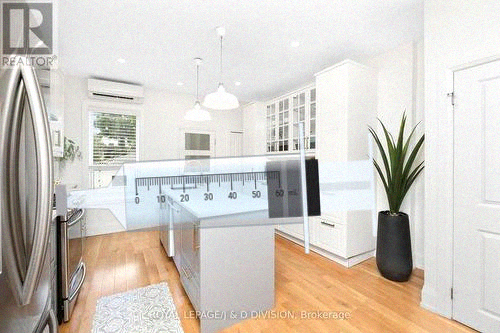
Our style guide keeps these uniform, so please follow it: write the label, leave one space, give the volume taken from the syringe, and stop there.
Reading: 55 mL
